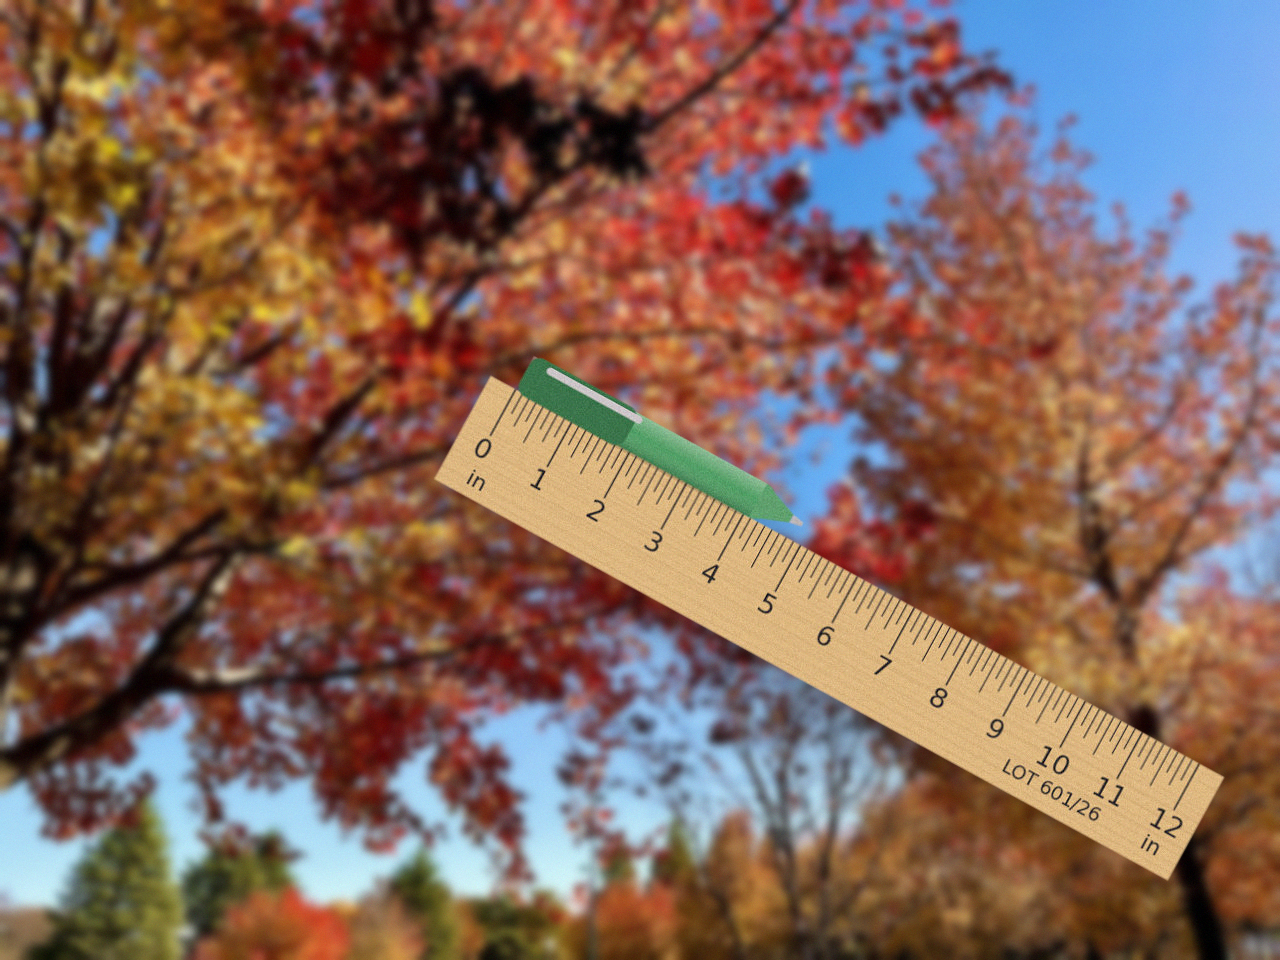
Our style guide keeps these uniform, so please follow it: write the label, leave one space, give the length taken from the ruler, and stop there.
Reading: 4.875 in
